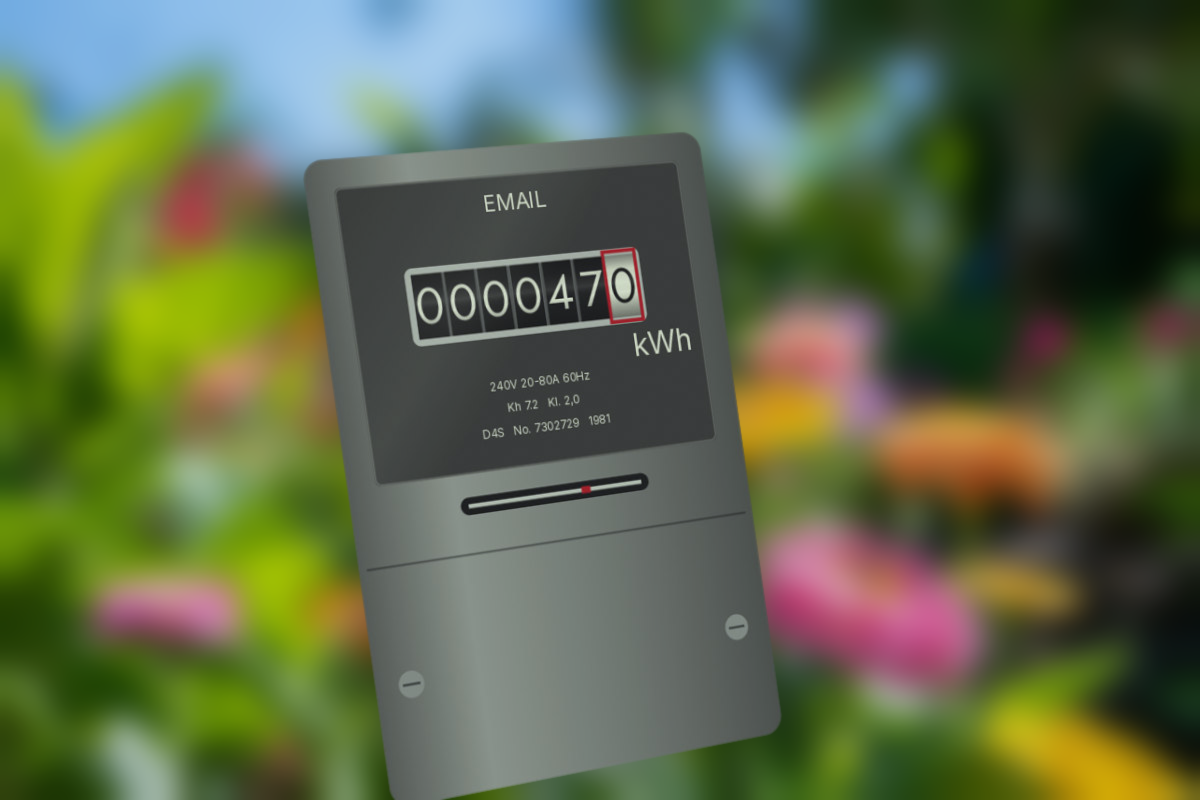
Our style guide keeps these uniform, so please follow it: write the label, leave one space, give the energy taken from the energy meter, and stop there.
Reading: 47.0 kWh
